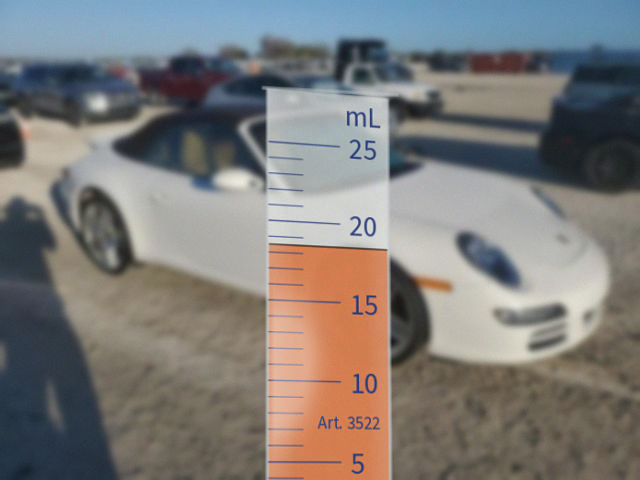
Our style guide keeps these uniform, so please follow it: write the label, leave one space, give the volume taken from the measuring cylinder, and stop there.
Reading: 18.5 mL
